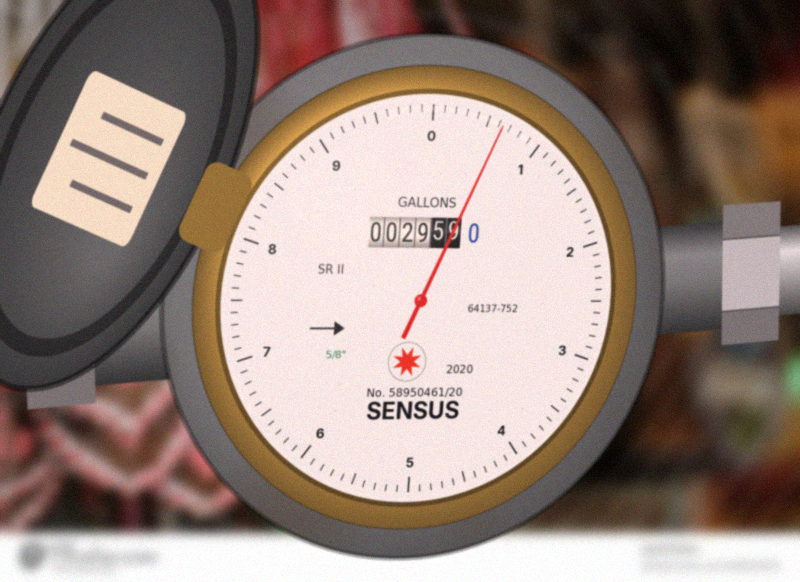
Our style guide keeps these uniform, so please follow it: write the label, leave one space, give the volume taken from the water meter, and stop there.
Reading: 29590.6 gal
